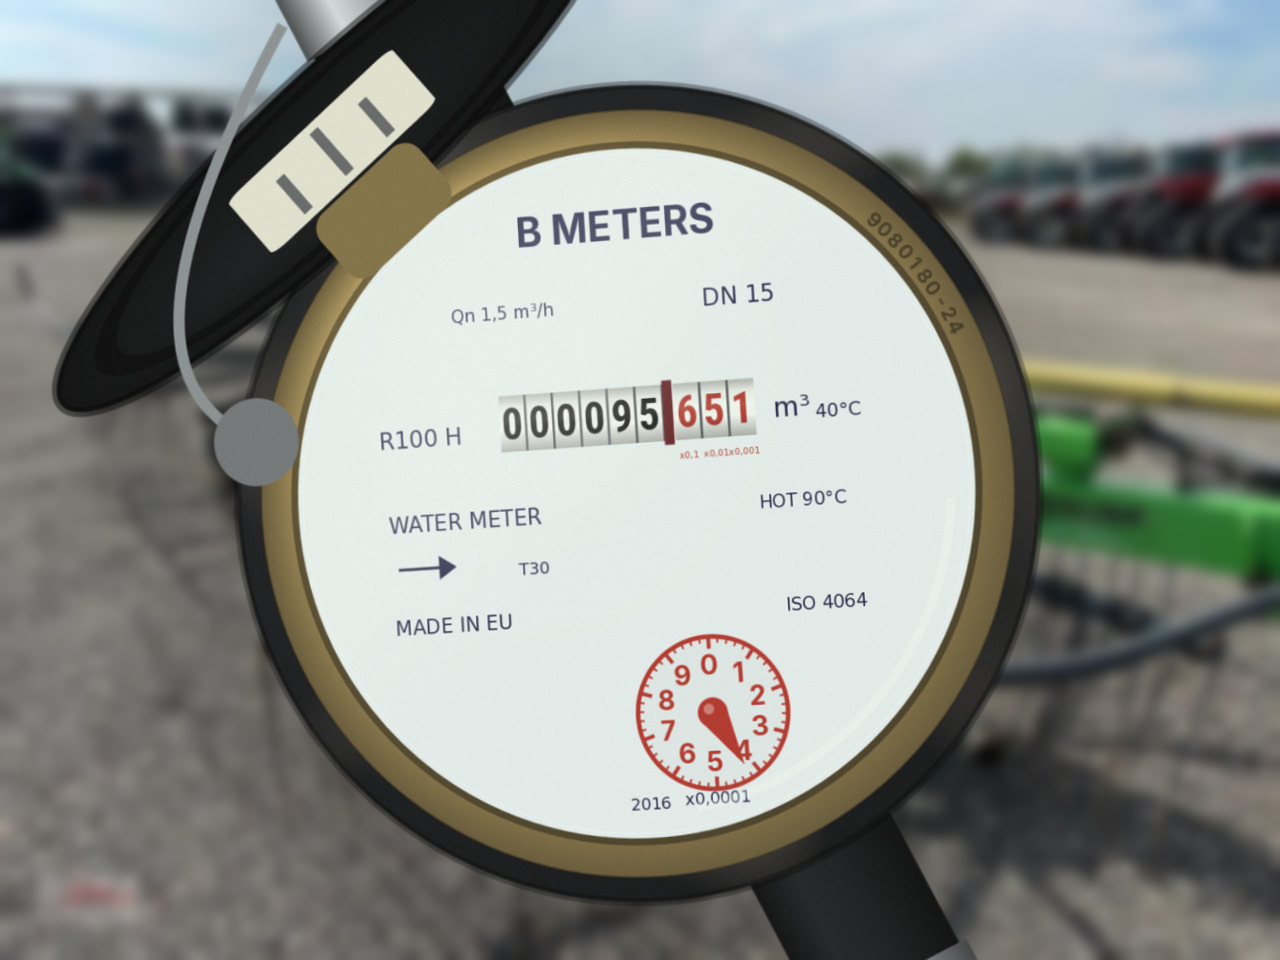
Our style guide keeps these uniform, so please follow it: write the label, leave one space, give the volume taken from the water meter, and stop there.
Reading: 95.6514 m³
